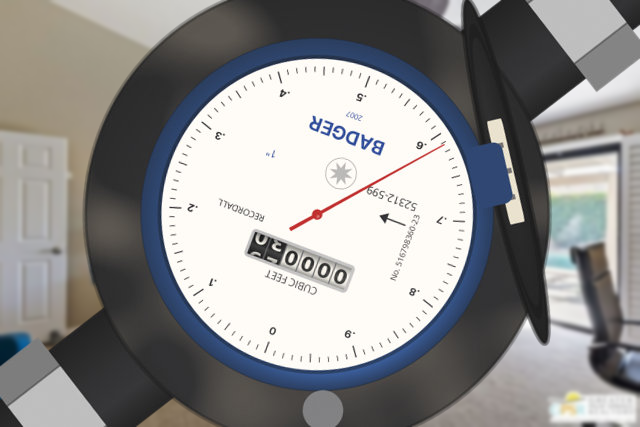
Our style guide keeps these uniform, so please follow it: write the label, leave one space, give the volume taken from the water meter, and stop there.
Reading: 29.61 ft³
